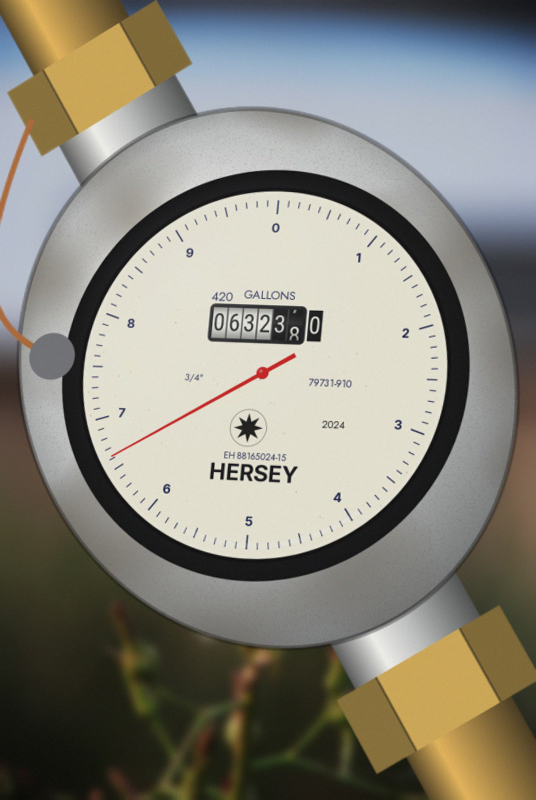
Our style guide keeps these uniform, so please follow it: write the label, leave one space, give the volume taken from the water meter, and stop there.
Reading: 632376.6 gal
